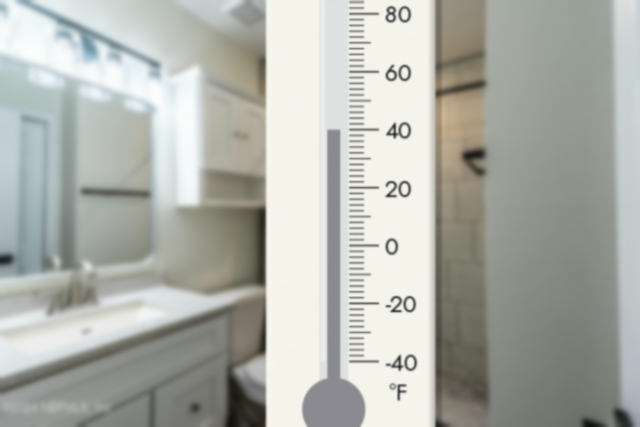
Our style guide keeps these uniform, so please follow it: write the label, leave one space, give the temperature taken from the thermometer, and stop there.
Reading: 40 °F
